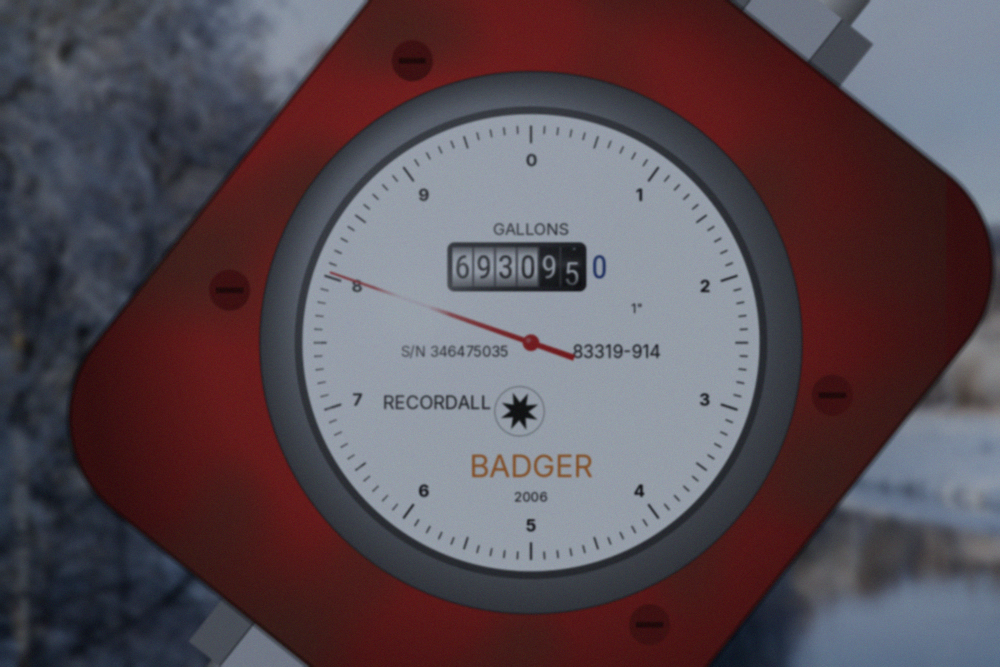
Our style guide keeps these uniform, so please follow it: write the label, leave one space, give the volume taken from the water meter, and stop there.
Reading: 6930948.0 gal
